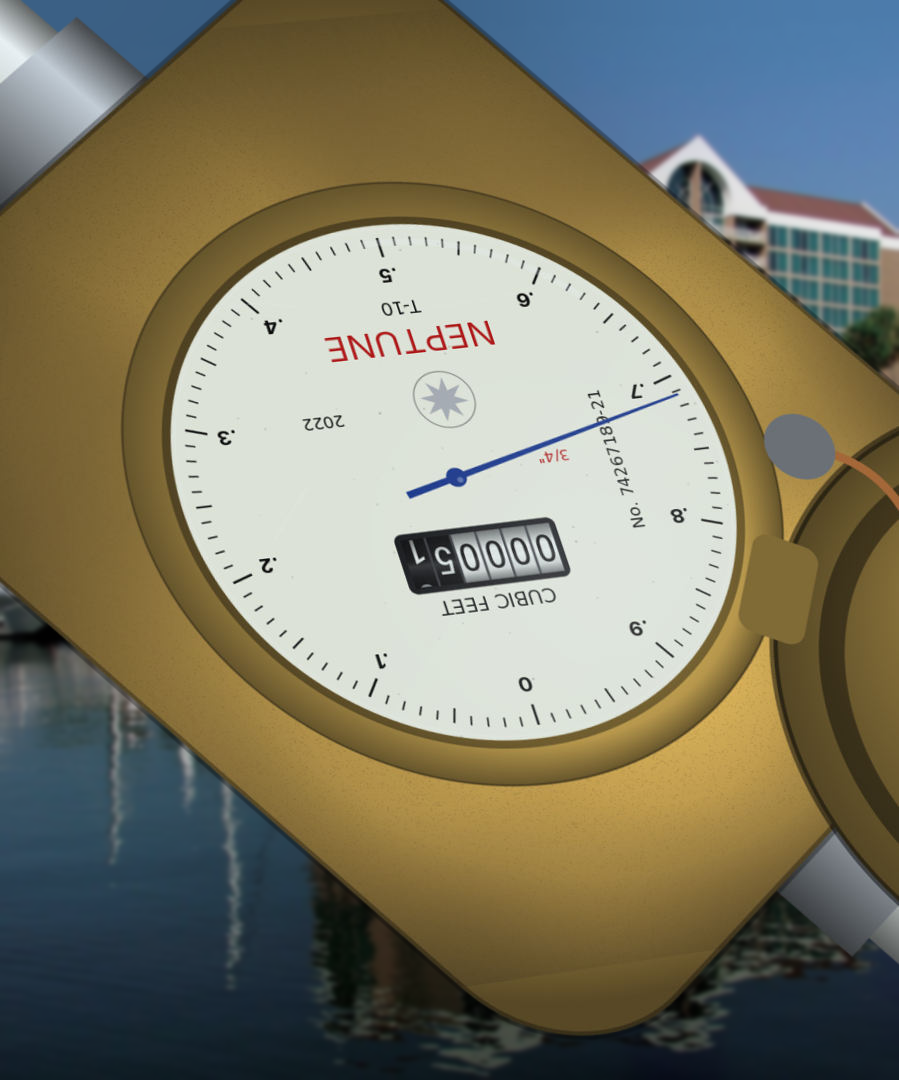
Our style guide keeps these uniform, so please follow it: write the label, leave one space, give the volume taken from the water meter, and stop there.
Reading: 50.71 ft³
